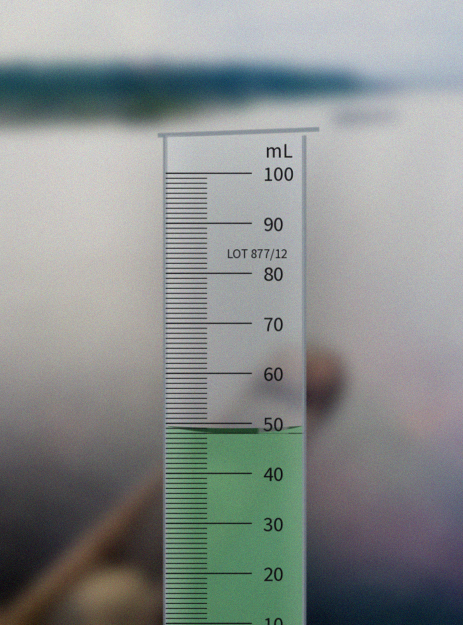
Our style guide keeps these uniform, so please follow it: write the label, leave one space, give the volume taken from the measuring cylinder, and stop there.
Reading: 48 mL
